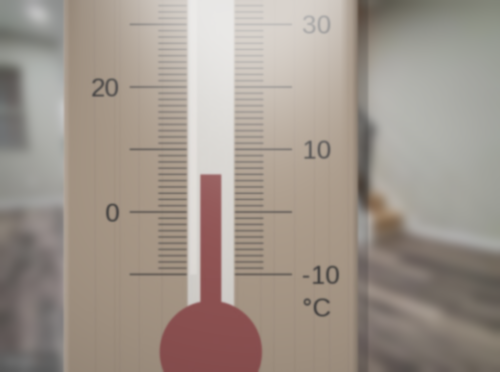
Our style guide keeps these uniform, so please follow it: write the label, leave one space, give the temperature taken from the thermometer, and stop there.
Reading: 6 °C
